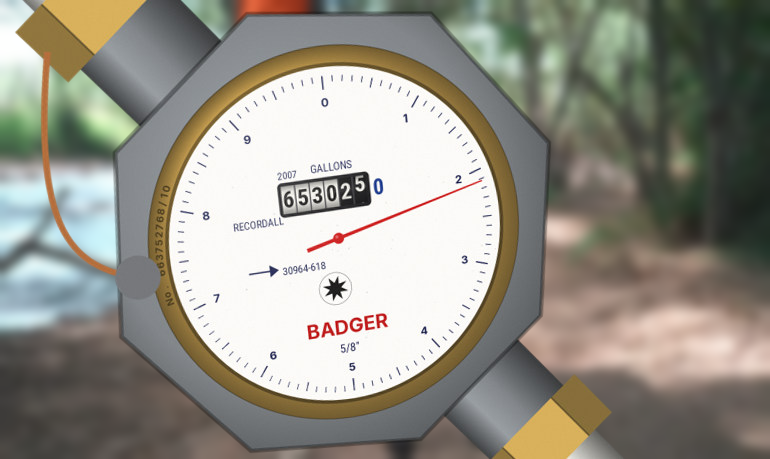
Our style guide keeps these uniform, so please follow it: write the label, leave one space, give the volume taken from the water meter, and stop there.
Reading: 6530252.1 gal
